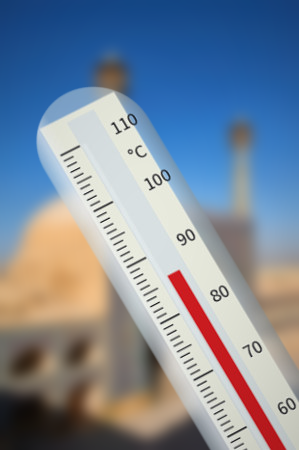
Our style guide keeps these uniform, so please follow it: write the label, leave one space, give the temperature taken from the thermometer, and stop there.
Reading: 86 °C
